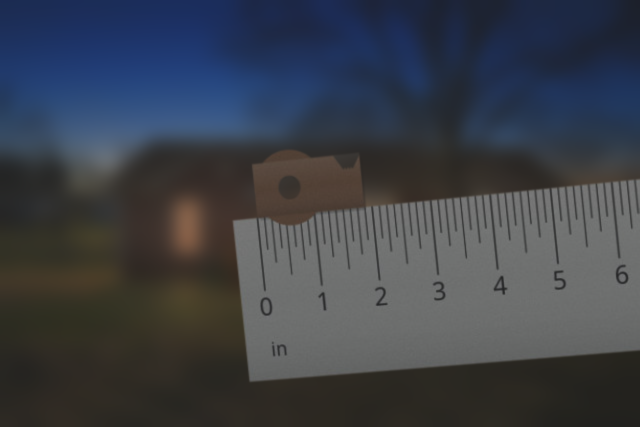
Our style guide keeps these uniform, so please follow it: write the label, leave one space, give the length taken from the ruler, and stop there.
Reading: 1.875 in
